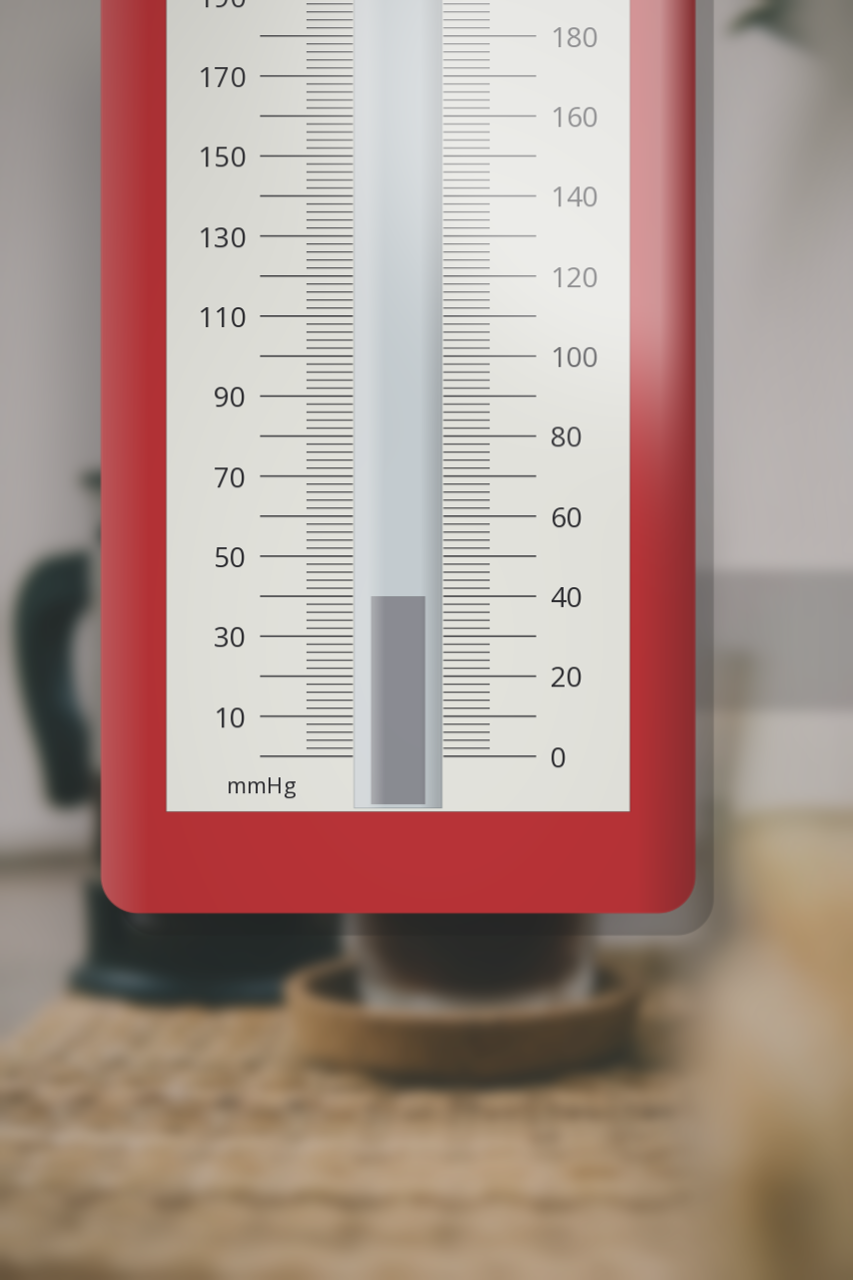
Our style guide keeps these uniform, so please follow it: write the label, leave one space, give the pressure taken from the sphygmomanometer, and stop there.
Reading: 40 mmHg
